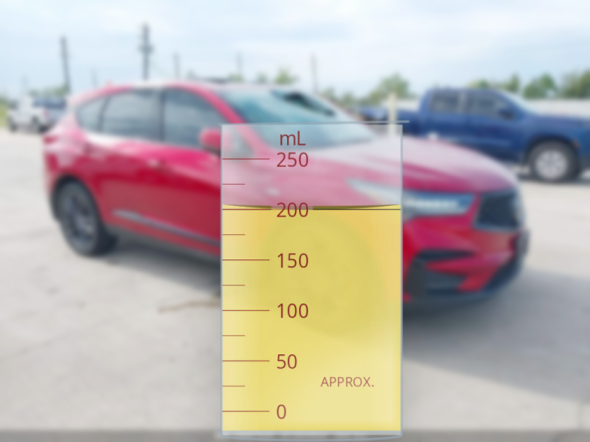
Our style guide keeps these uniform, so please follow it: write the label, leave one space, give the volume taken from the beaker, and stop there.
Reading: 200 mL
